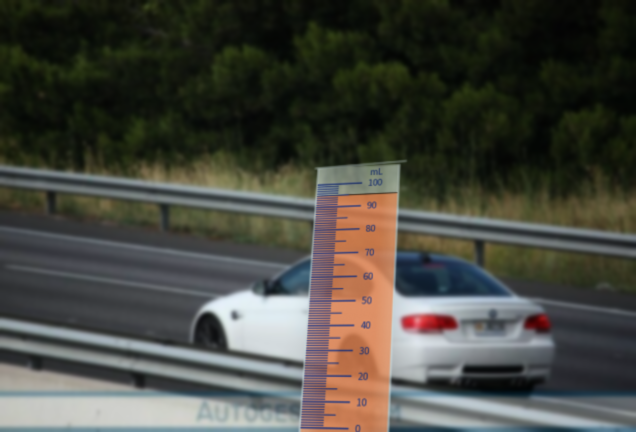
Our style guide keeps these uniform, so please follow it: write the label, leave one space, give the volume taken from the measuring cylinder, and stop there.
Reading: 95 mL
